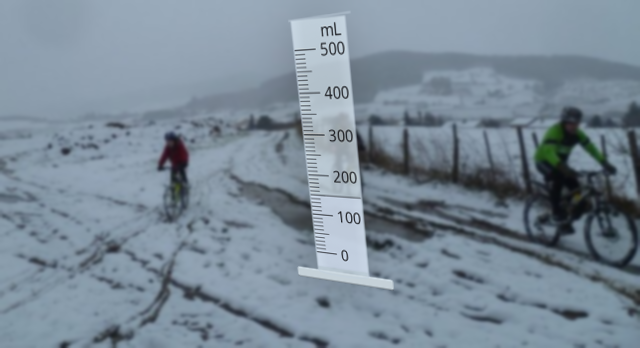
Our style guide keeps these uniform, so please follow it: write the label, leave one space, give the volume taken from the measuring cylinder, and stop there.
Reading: 150 mL
